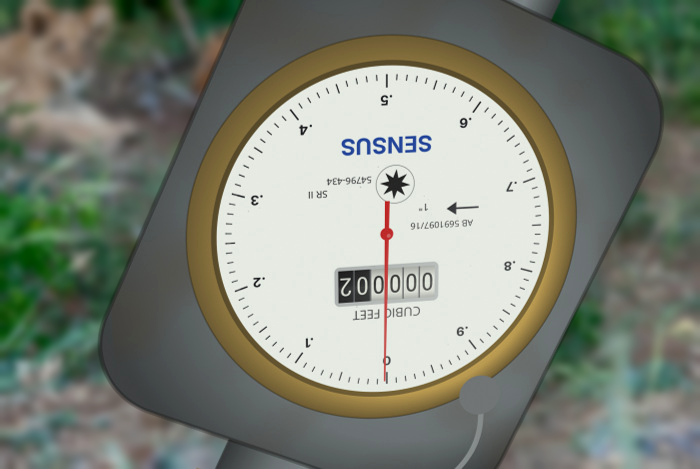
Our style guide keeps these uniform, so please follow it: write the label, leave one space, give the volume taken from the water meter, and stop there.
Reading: 2.00 ft³
